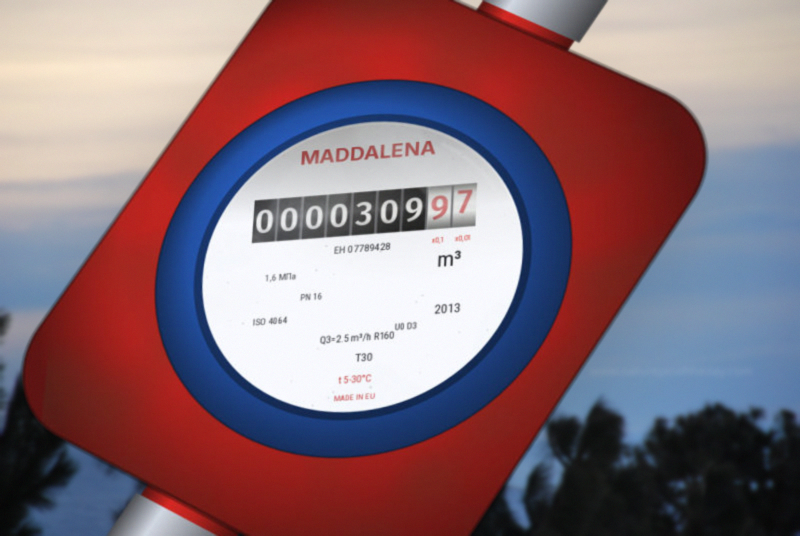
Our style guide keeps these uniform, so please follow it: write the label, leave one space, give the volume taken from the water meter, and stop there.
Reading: 309.97 m³
